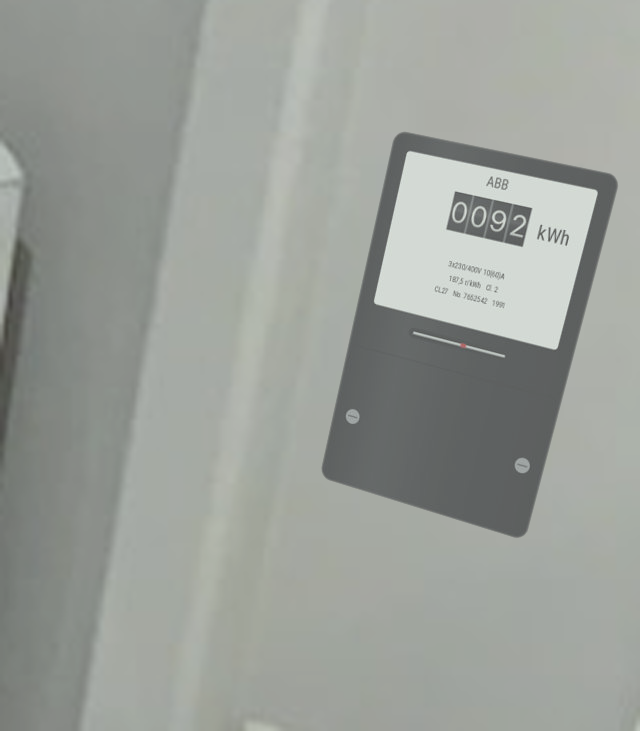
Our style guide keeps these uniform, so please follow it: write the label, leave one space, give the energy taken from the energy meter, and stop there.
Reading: 92 kWh
